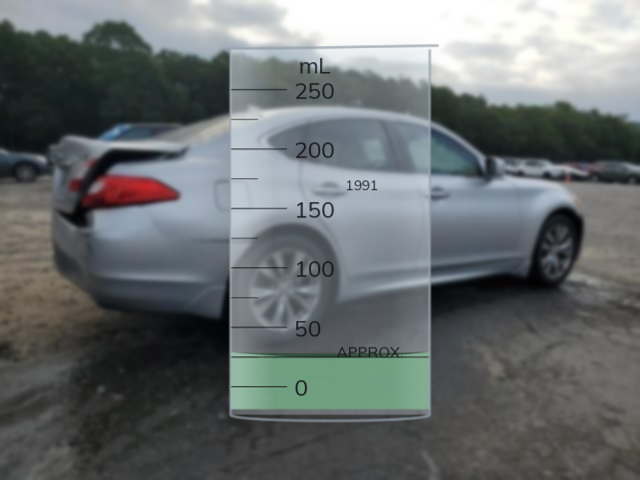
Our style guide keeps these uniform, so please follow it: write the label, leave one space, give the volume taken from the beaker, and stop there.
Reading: 25 mL
